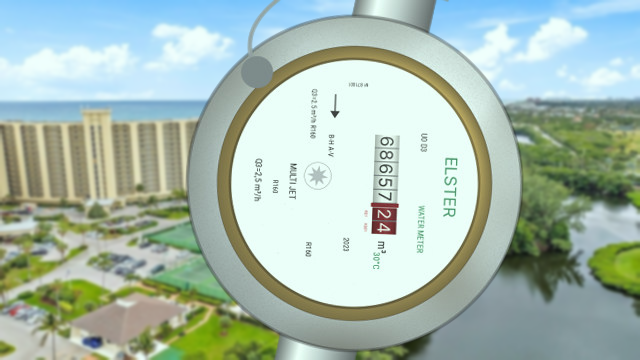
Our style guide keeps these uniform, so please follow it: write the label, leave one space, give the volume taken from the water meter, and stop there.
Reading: 68657.24 m³
